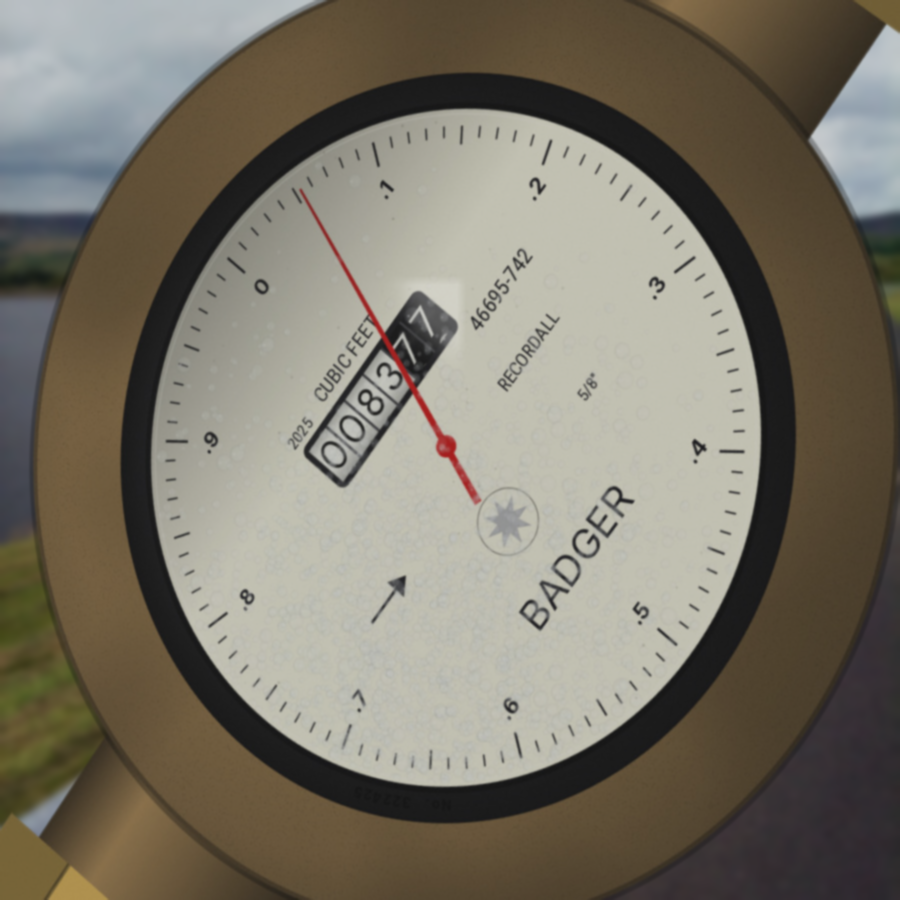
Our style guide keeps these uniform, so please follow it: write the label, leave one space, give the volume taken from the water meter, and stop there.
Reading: 8377.05 ft³
